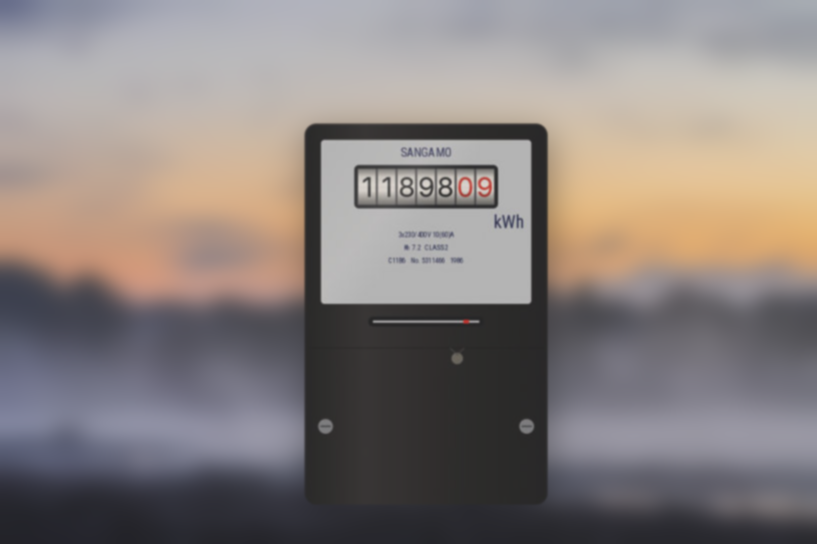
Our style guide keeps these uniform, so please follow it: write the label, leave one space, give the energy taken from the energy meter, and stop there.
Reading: 11898.09 kWh
